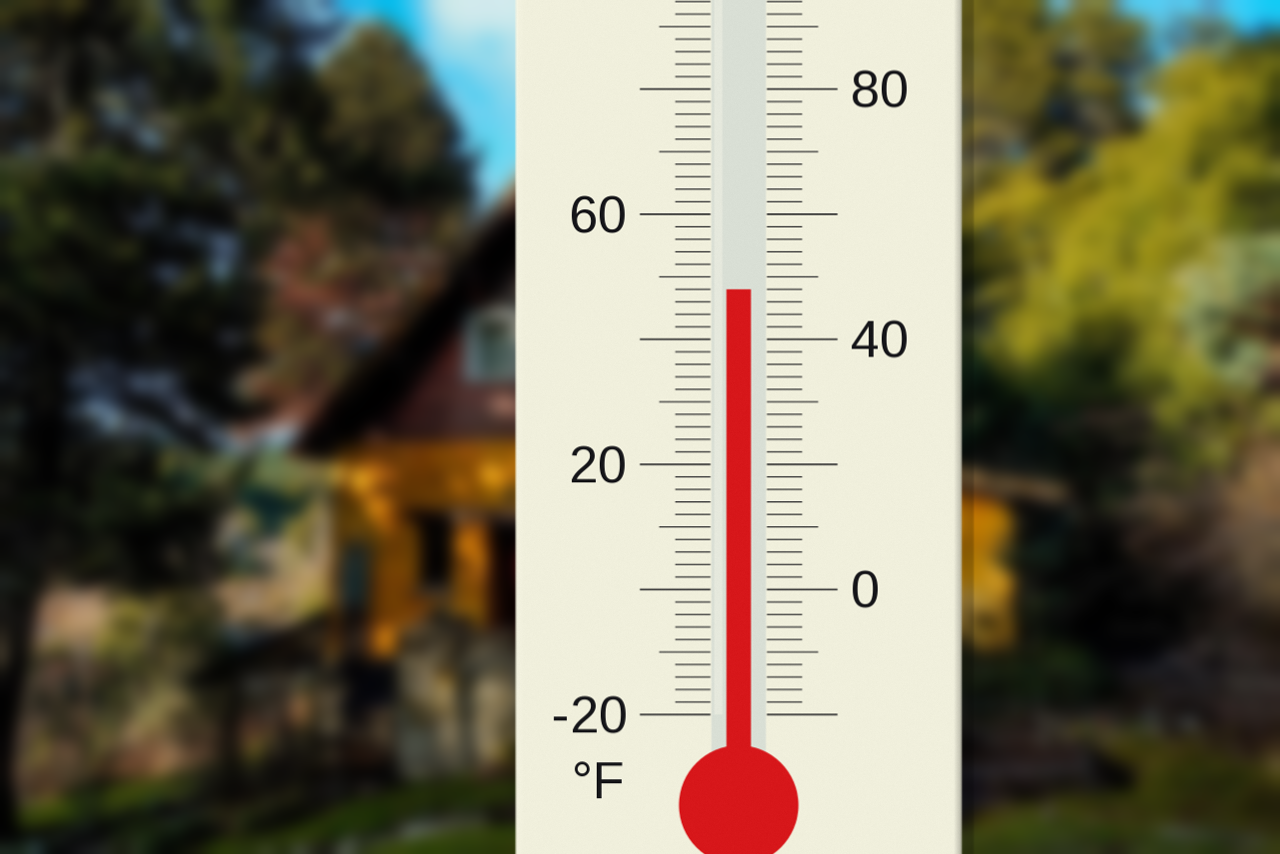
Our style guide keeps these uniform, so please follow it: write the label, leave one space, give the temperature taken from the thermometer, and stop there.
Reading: 48 °F
